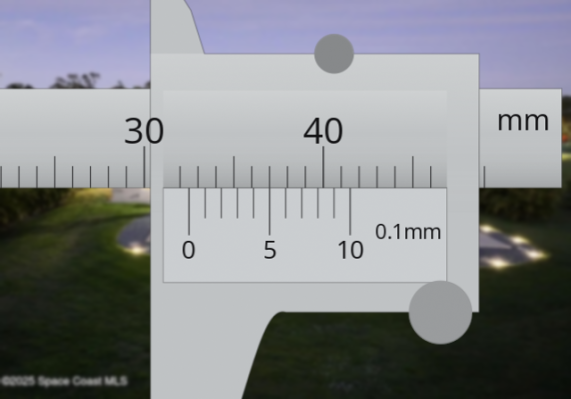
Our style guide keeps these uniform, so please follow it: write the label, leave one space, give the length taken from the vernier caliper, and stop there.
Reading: 32.5 mm
